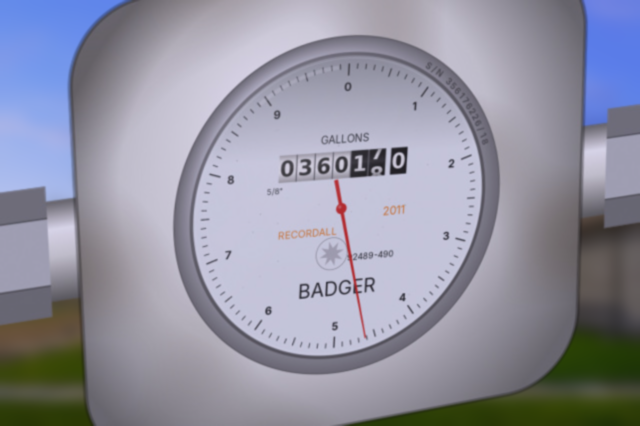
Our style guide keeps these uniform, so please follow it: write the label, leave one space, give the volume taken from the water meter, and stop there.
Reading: 360174.6 gal
